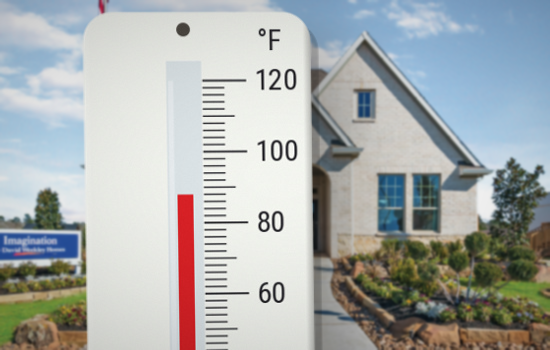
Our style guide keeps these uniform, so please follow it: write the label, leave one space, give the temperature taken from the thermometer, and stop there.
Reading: 88 °F
